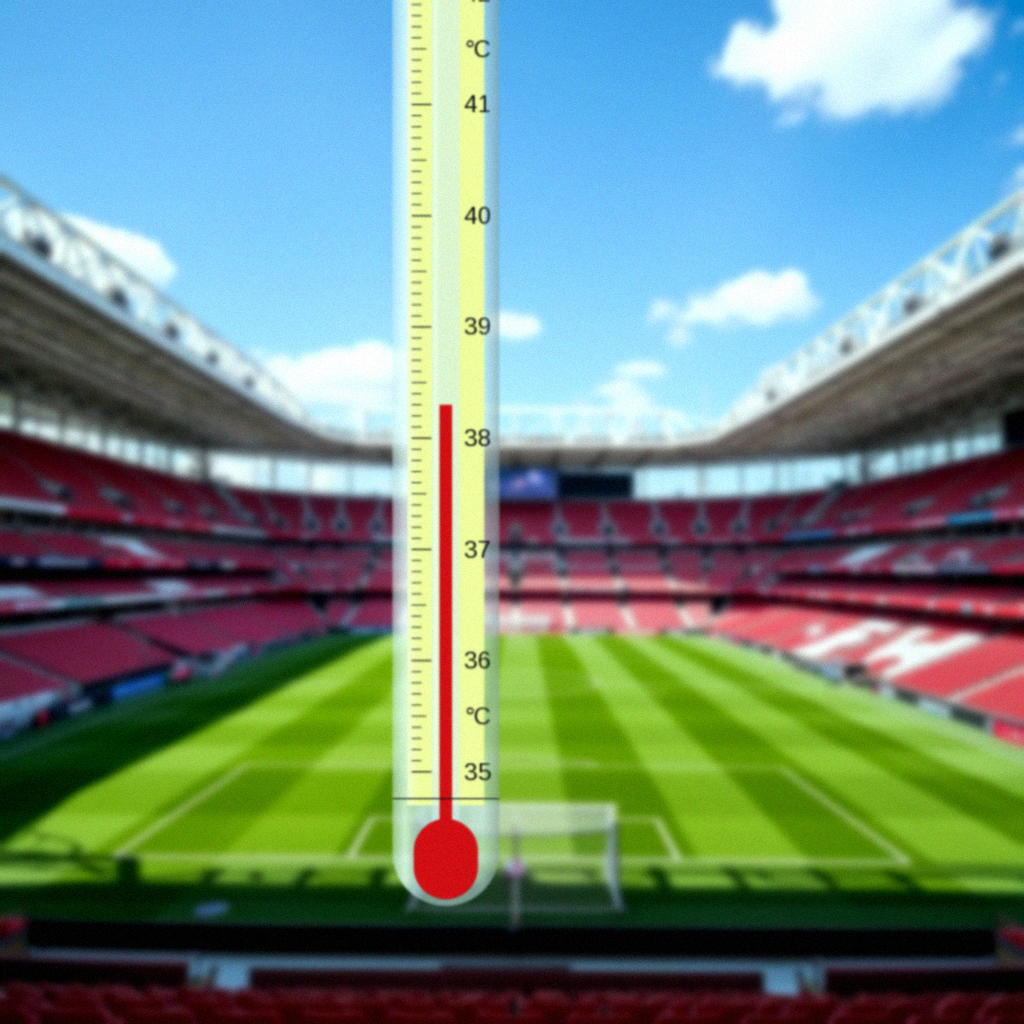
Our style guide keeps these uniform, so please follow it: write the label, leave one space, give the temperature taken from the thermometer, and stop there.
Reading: 38.3 °C
